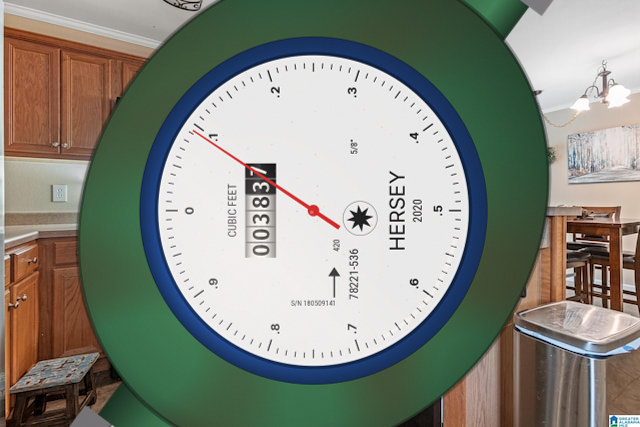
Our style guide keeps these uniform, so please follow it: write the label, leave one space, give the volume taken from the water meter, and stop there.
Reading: 3837.09 ft³
